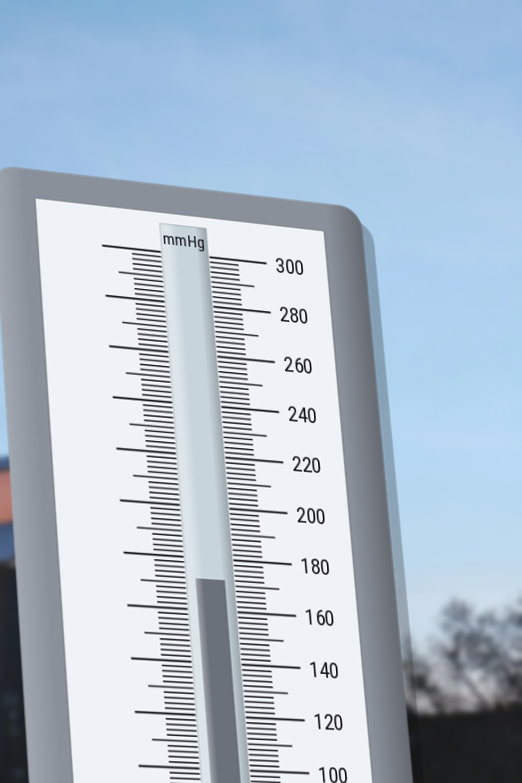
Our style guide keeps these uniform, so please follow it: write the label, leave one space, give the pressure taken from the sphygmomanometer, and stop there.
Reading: 172 mmHg
